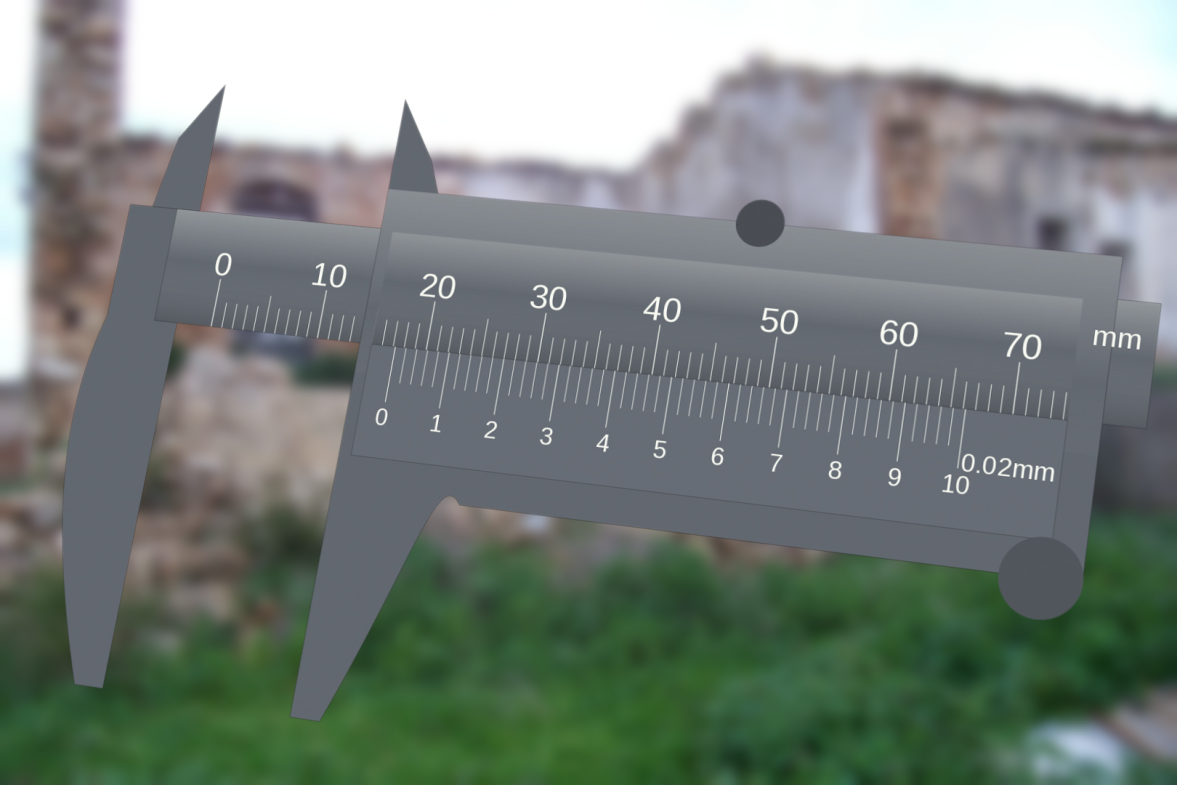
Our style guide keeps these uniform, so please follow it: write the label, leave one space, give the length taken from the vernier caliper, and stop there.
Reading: 17.2 mm
